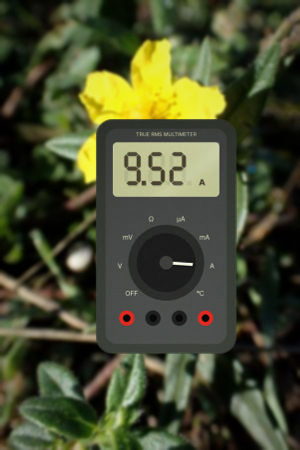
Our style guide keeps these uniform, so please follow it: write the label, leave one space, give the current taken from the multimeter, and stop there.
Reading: 9.52 A
